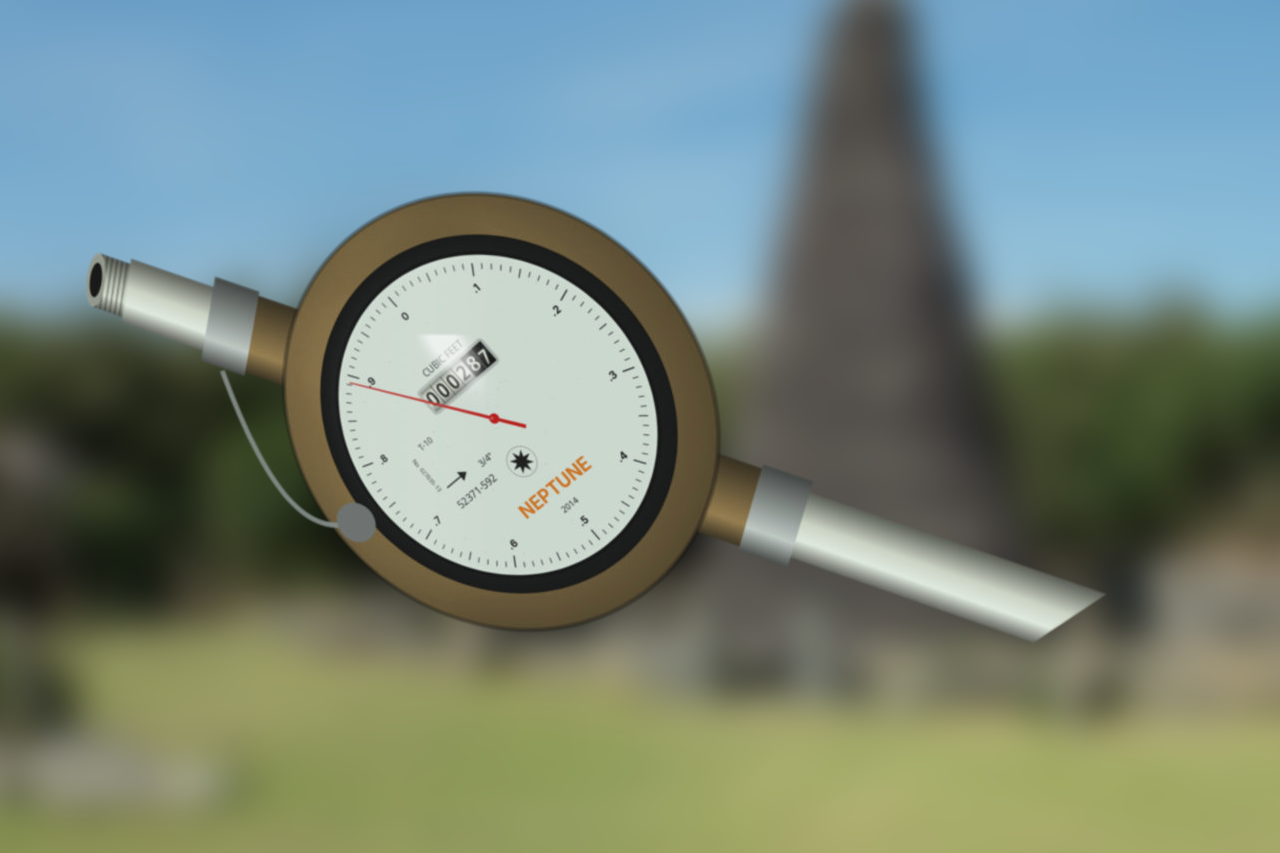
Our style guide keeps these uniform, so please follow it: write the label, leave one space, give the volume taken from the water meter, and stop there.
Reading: 286.89 ft³
